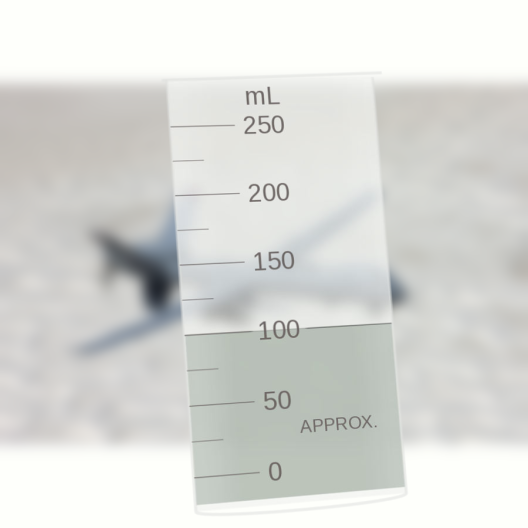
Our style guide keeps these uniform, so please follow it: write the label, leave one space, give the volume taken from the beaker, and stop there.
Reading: 100 mL
